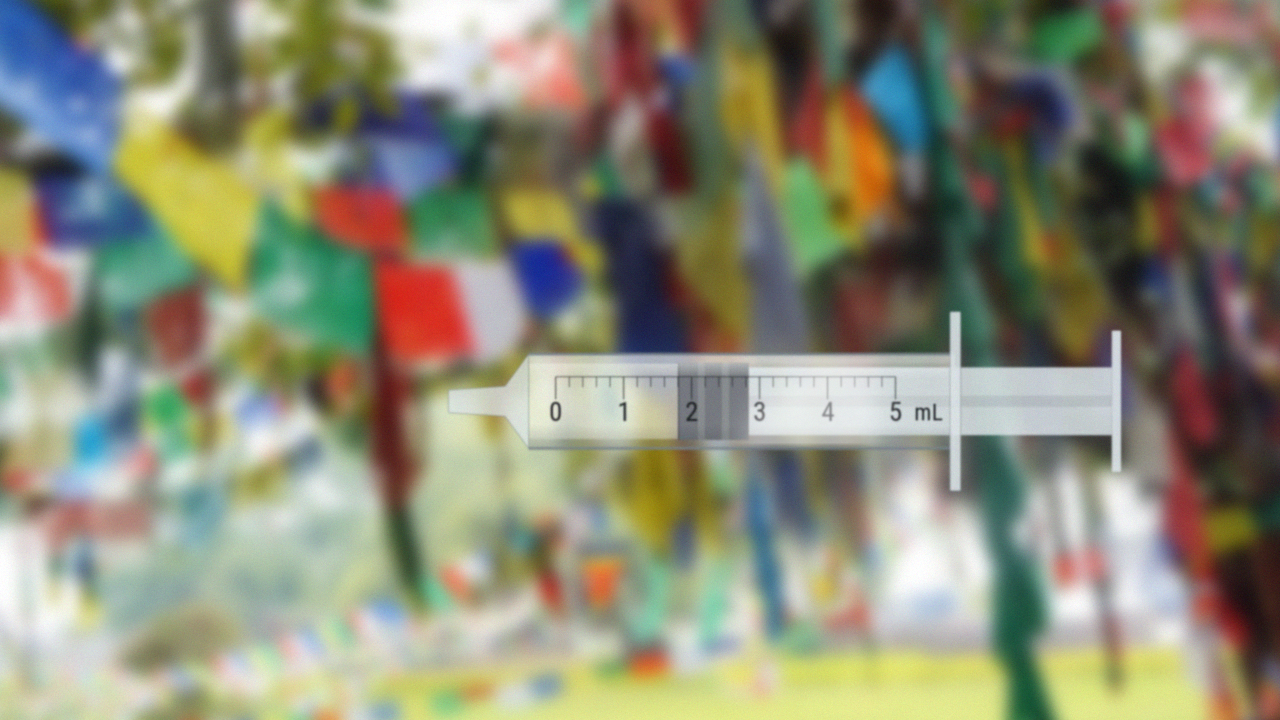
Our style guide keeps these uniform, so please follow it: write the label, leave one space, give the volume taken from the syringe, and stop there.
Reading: 1.8 mL
